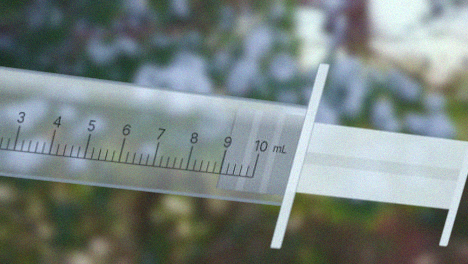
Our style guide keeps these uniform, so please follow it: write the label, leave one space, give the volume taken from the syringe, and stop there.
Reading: 9 mL
